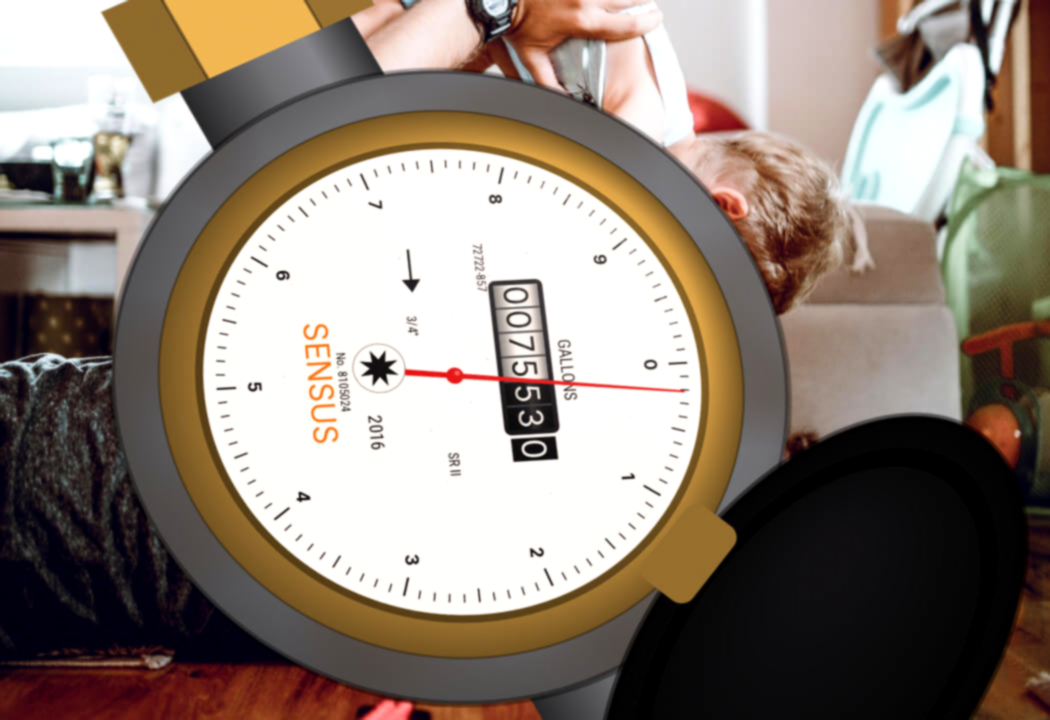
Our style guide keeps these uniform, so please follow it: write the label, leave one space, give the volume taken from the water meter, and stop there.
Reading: 75530.2 gal
